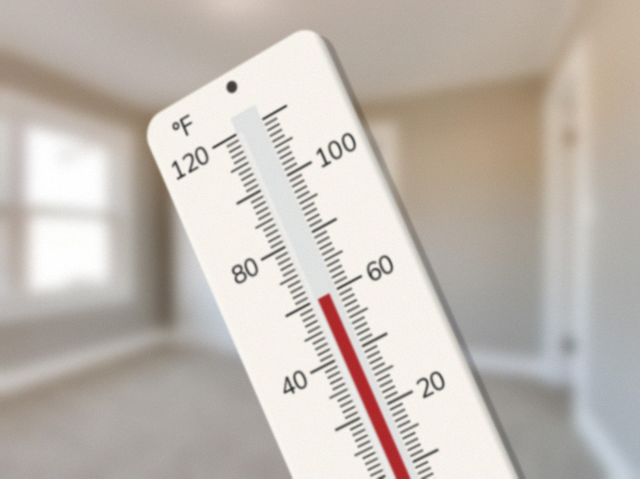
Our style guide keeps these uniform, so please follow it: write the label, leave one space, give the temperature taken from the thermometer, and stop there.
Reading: 60 °F
